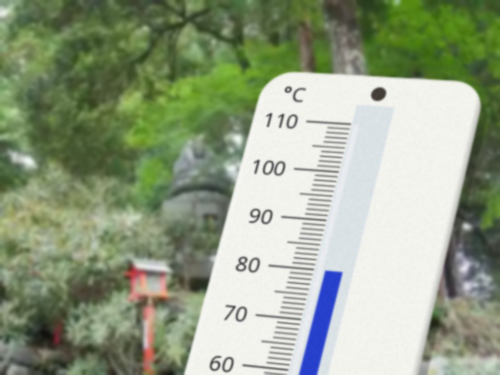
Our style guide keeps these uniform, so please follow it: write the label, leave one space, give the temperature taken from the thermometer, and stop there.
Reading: 80 °C
